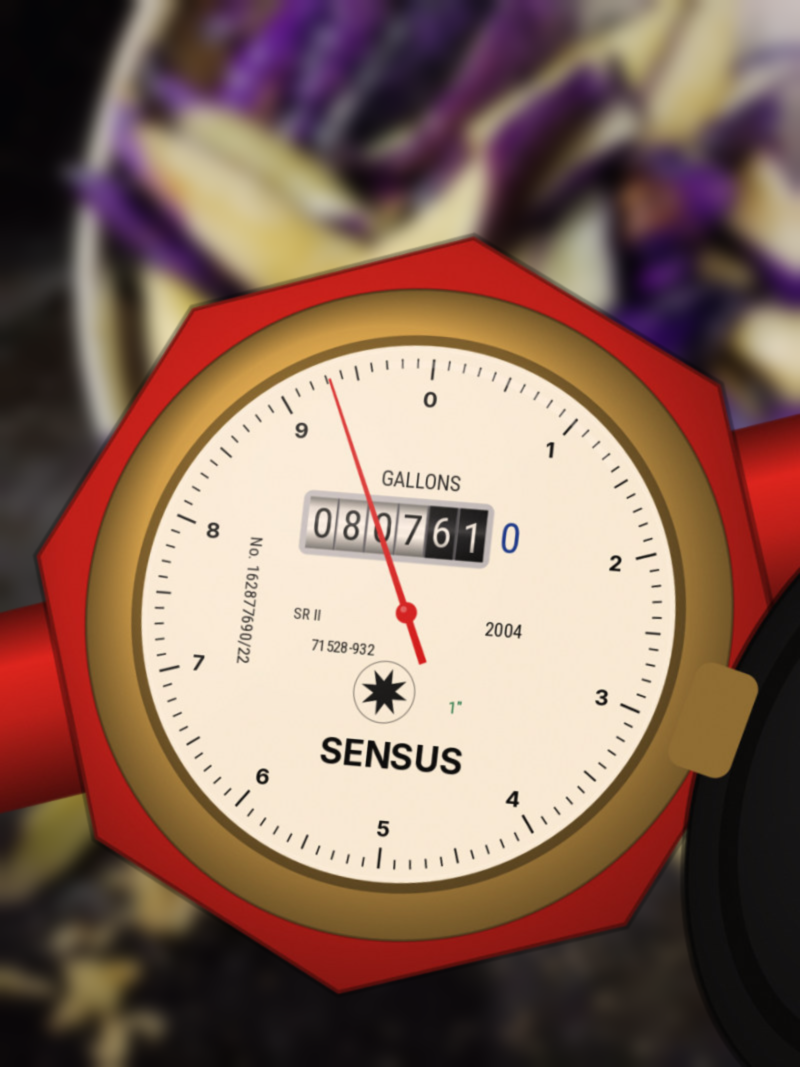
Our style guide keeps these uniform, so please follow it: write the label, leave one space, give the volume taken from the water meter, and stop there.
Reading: 807609.3 gal
